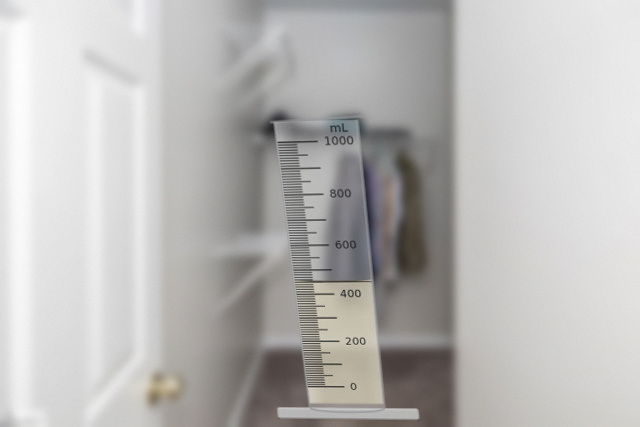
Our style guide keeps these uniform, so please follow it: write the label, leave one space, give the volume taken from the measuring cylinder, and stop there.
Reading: 450 mL
